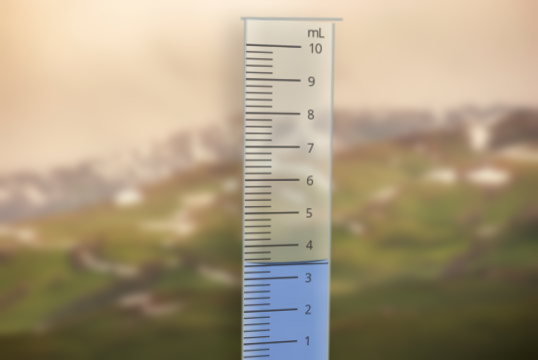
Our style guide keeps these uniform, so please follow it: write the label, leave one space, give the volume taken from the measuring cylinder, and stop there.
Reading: 3.4 mL
